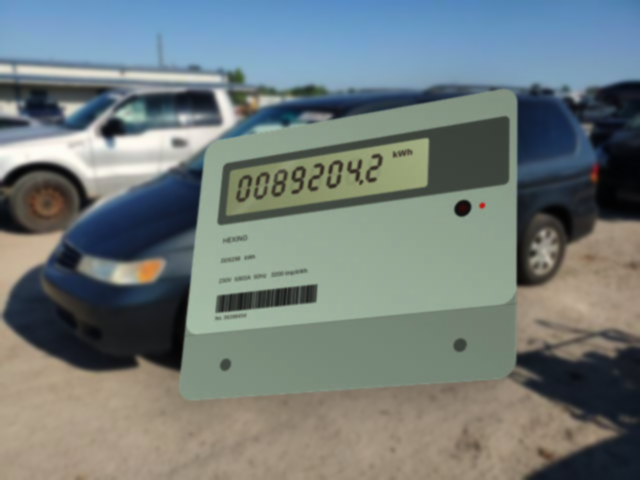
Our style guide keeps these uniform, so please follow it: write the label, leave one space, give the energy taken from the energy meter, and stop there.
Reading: 89204.2 kWh
